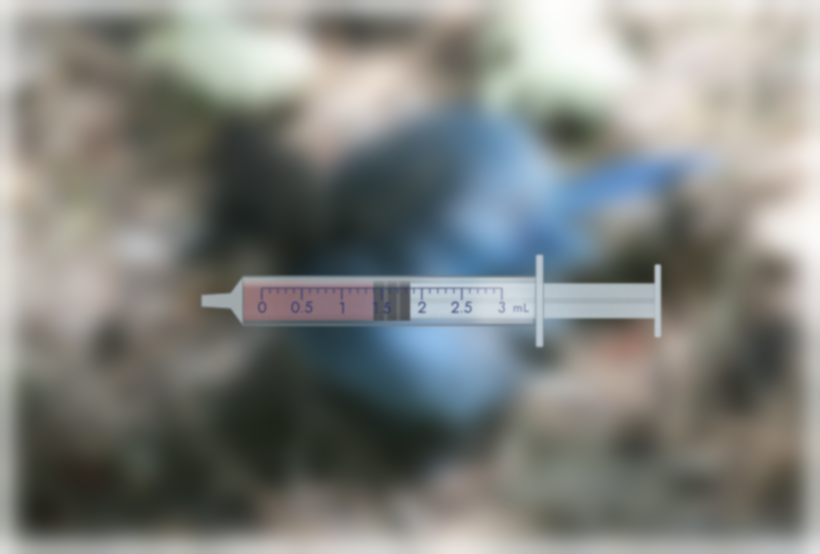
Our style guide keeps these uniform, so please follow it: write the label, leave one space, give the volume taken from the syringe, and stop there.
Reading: 1.4 mL
